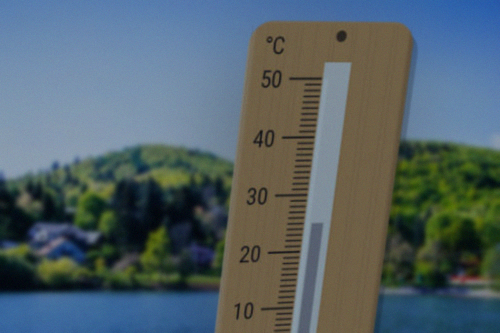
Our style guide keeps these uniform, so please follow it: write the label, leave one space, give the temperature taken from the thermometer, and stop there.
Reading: 25 °C
